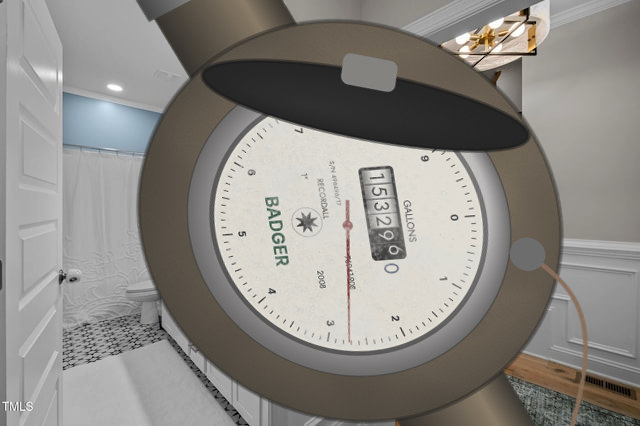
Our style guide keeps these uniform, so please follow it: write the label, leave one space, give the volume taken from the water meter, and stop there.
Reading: 1532962.7 gal
